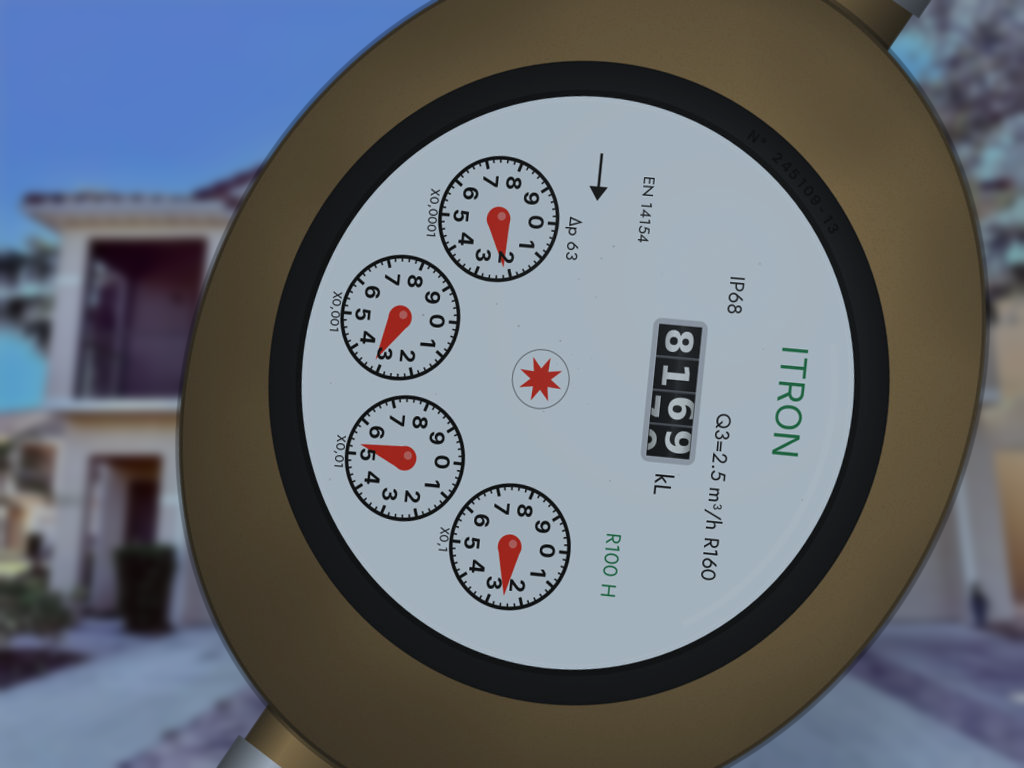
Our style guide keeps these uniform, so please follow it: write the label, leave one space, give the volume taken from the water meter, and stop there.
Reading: 8169.2532 kL
